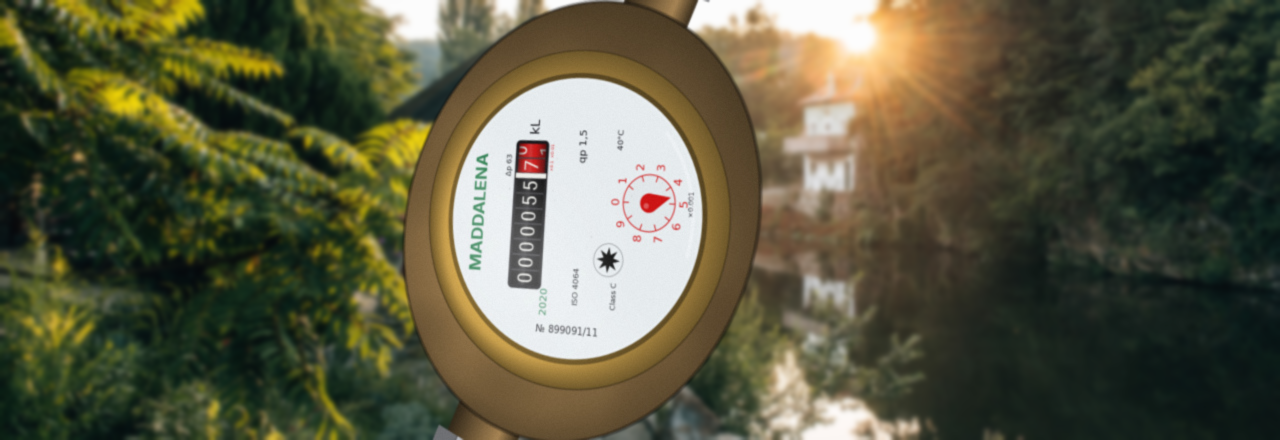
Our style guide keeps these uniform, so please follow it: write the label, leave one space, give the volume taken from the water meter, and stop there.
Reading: 55.704 kL
